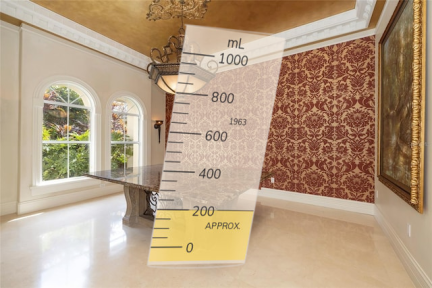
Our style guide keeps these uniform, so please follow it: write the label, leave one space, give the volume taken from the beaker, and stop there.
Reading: 200 mL
